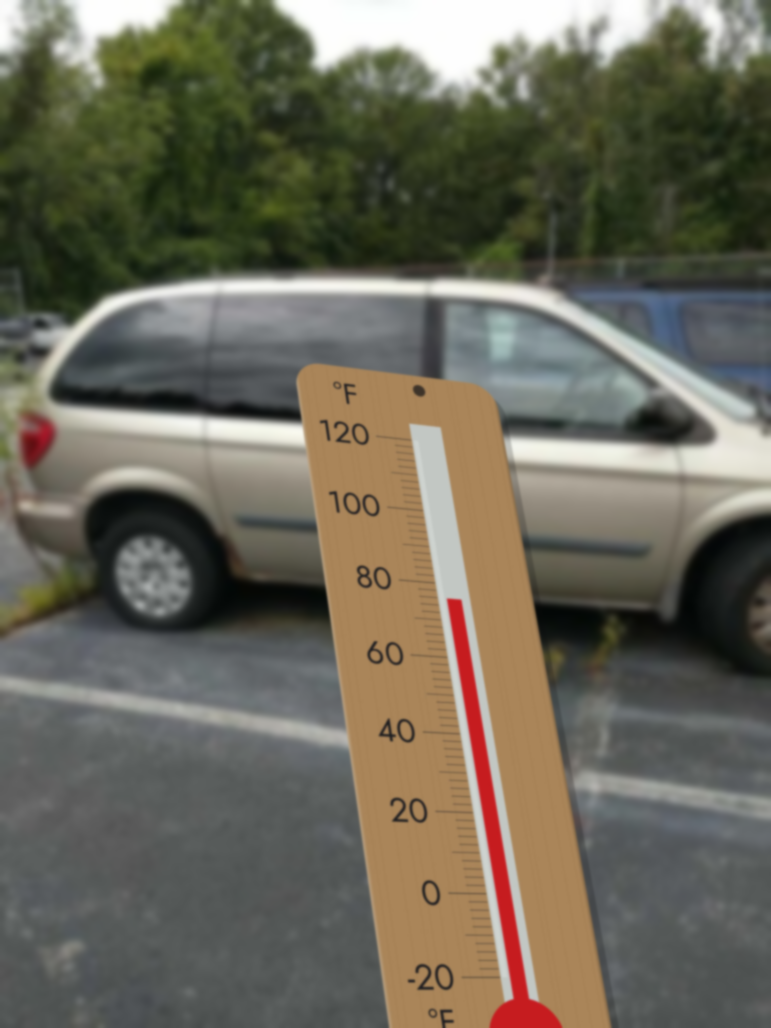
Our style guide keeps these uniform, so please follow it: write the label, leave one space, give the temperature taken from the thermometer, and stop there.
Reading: 76 °F
